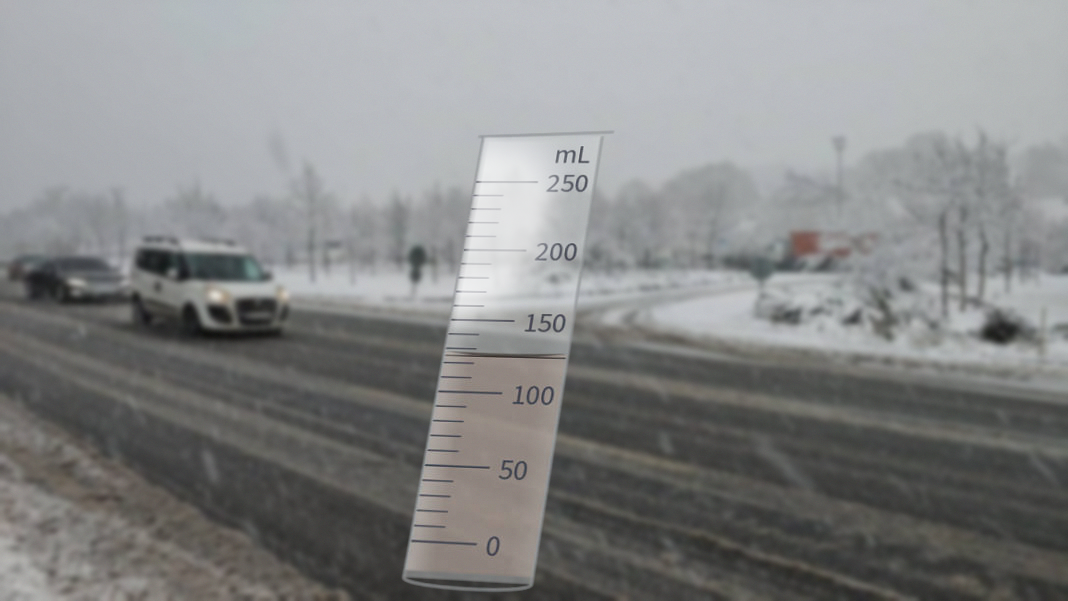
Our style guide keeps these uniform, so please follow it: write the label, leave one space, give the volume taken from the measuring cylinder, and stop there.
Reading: 125 mL
